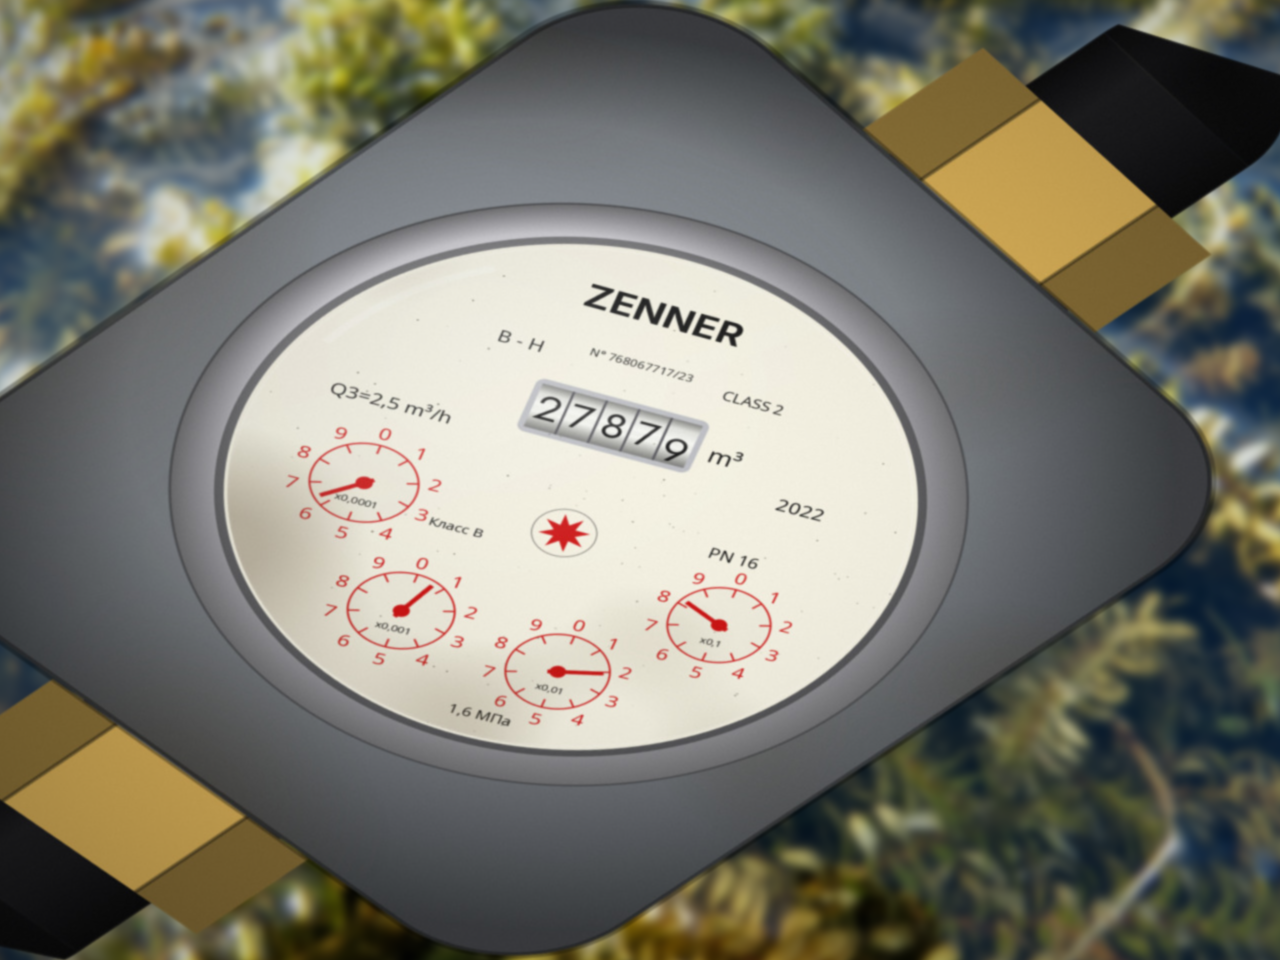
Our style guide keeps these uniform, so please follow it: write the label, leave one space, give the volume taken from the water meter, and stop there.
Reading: 27878.8206 m³
